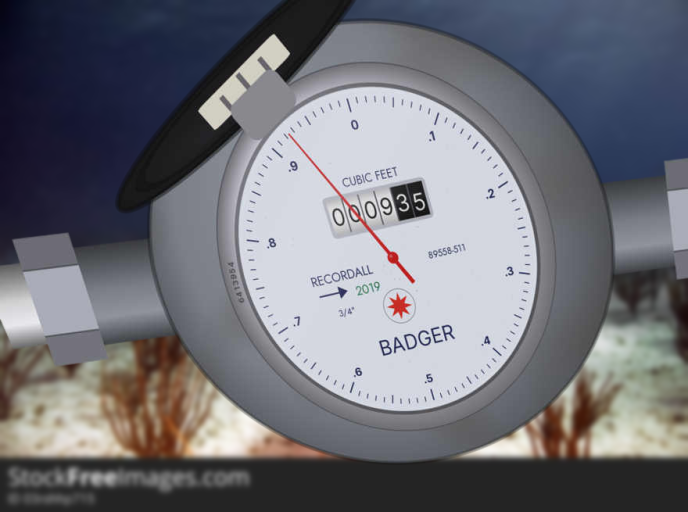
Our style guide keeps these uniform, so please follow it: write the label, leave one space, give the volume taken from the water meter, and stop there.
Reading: 934.92 ft³
